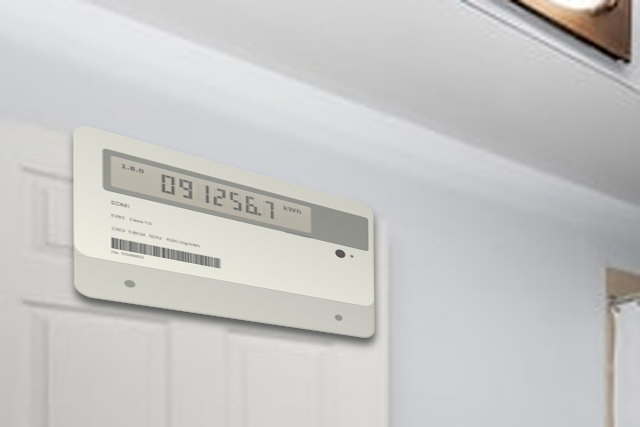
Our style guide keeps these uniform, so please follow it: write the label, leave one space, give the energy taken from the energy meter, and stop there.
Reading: 91256.7 kWh
